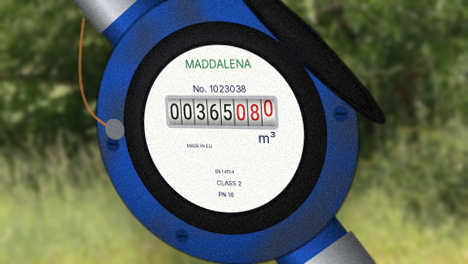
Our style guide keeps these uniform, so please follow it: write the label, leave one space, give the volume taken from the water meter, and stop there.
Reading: 365.080 m³
